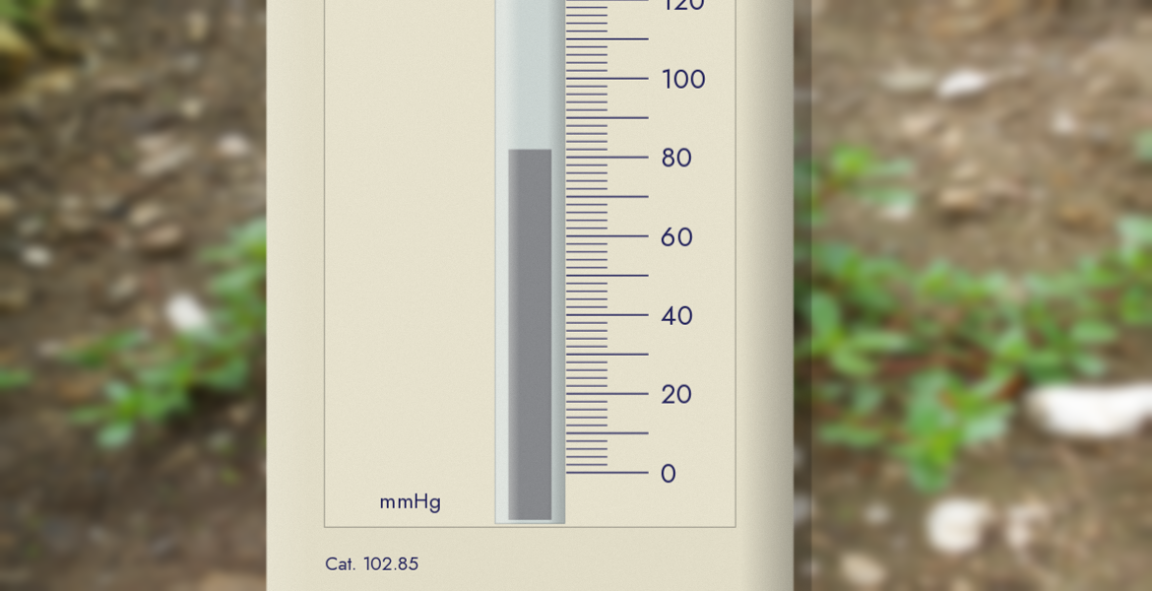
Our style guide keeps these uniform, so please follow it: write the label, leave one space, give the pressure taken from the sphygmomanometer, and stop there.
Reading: 82 mmHg
